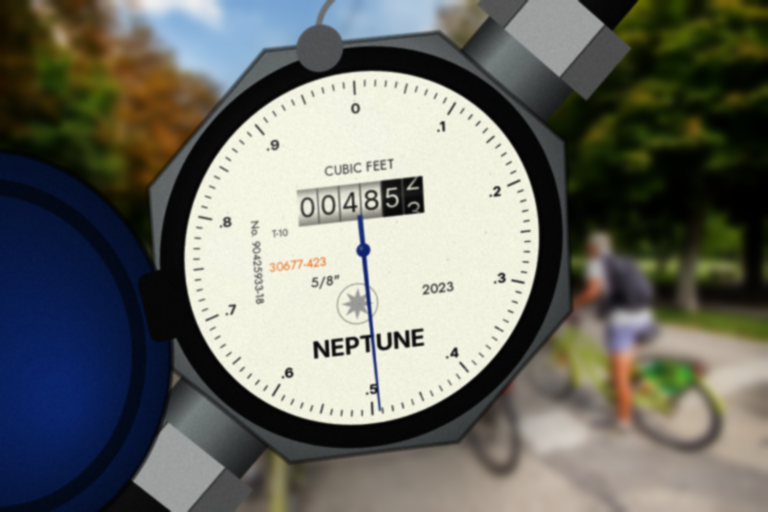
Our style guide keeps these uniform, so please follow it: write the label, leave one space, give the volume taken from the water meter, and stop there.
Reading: 4852.49 ft³
